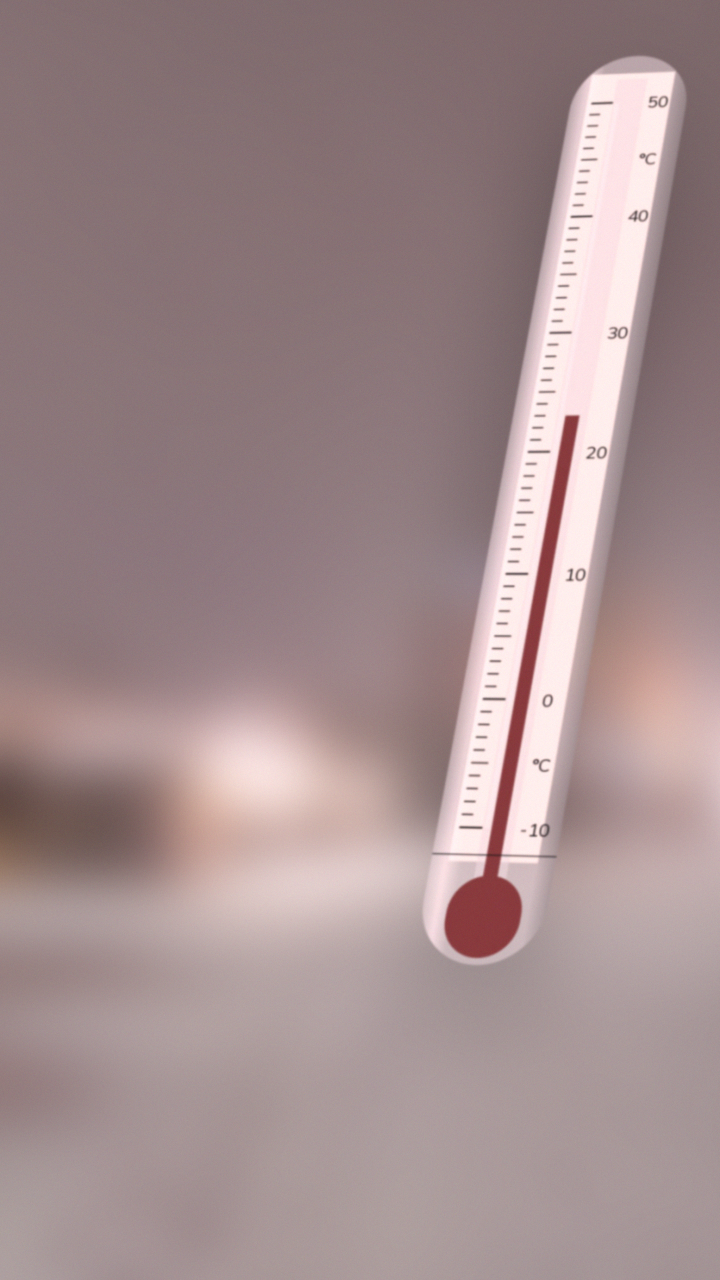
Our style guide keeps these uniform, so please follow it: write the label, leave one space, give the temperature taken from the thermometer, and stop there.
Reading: 23 °C
